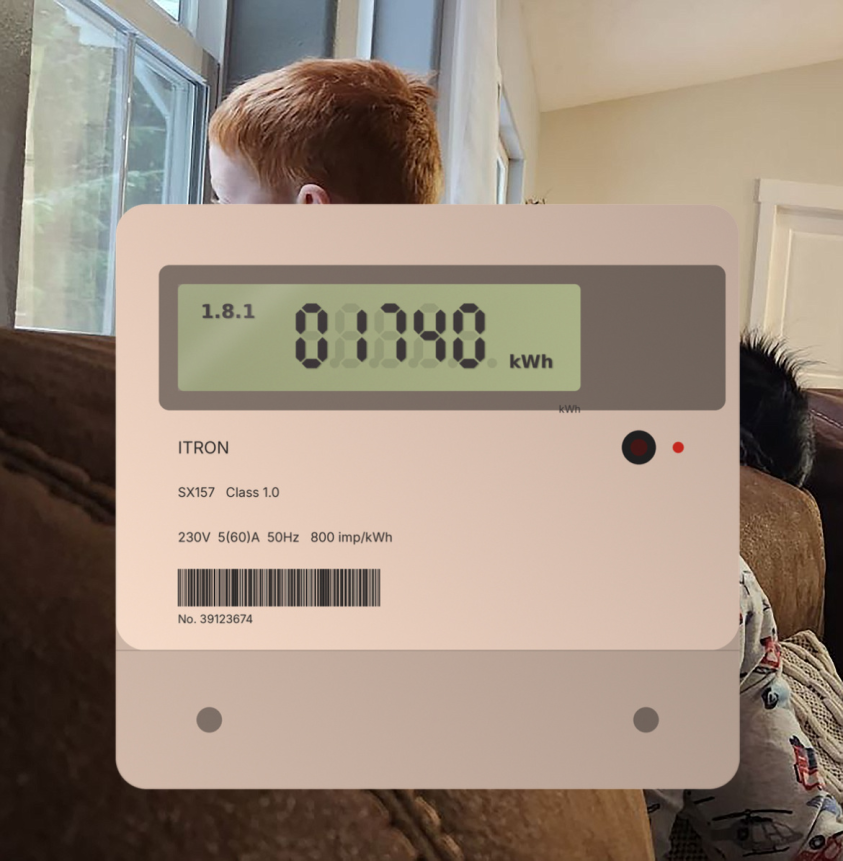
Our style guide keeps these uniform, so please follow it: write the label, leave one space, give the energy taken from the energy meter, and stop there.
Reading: 1740 kWh
